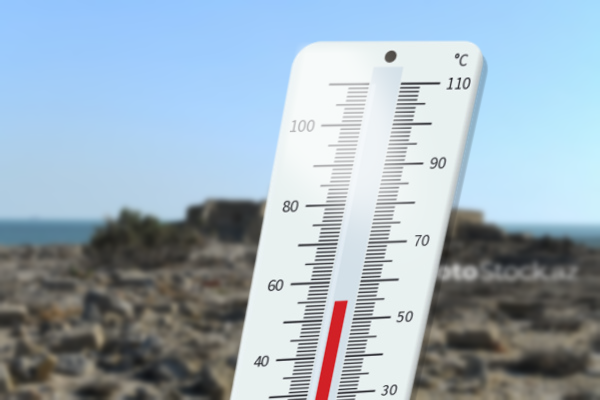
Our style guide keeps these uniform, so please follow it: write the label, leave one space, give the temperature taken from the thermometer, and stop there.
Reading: 55 °C
